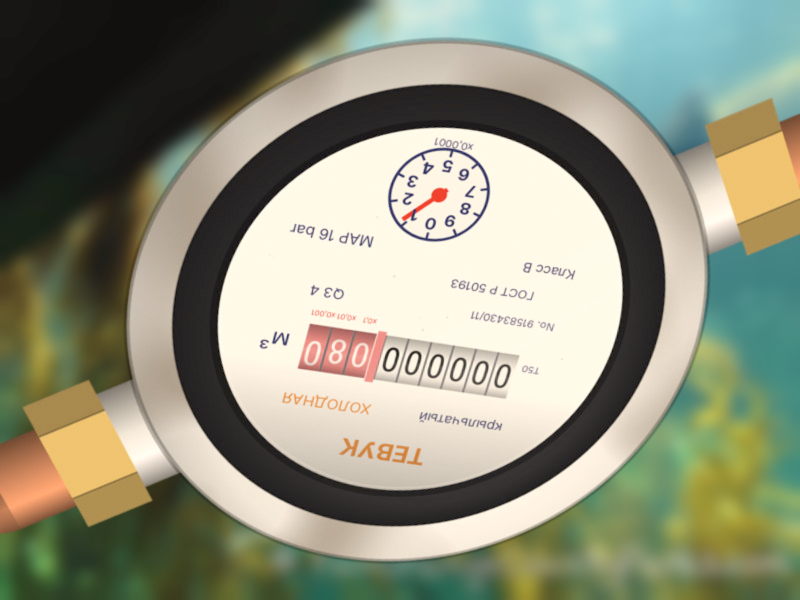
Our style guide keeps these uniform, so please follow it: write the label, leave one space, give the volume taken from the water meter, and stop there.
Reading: 0.0801 m³
